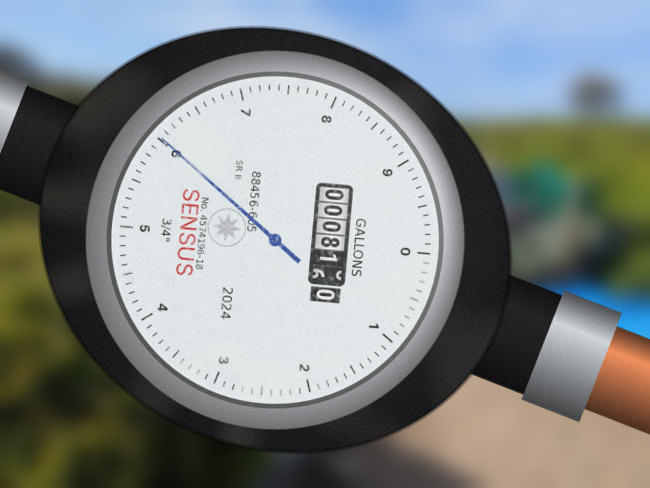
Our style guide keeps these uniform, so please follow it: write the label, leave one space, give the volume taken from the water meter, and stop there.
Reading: 8156.0 gal
